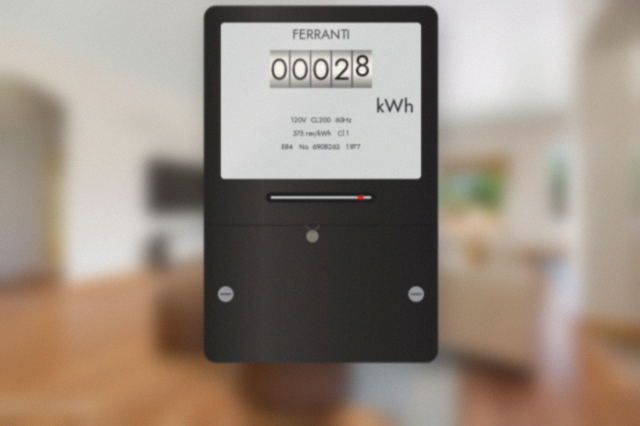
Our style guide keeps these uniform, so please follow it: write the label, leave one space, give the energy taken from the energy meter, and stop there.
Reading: 28 kWh
